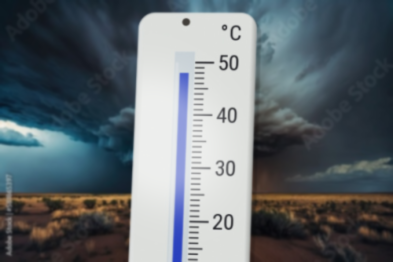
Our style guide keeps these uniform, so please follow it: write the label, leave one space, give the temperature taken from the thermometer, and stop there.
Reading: 48 °C
